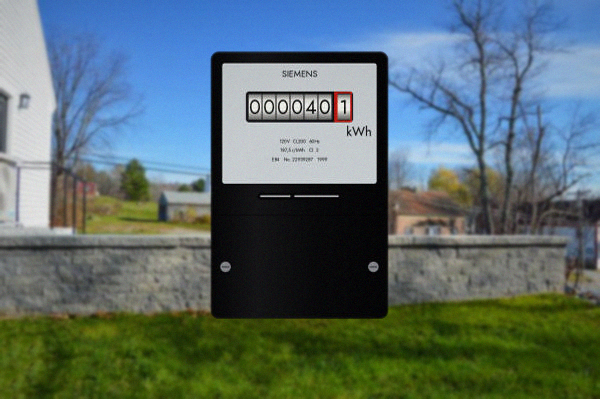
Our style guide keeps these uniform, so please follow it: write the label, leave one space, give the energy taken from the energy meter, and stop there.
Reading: 40.1 kWh
